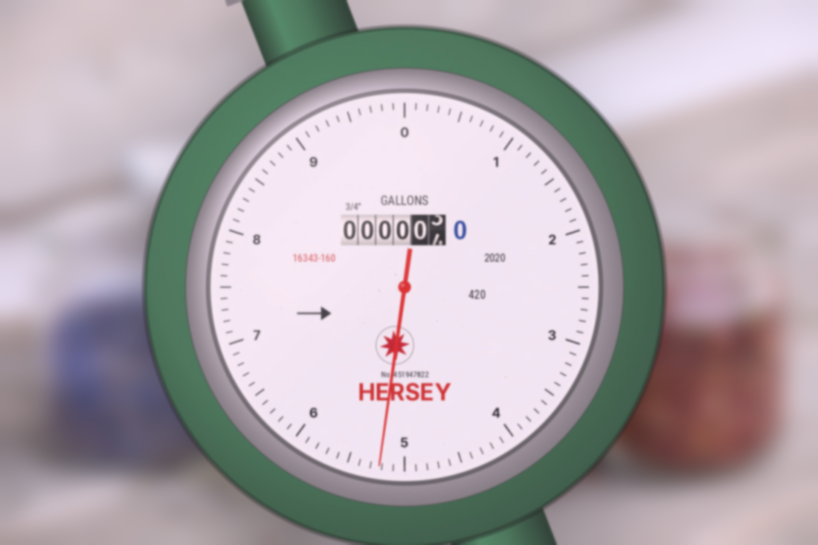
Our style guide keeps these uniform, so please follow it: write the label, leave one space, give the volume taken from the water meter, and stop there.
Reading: 35.2 gal
